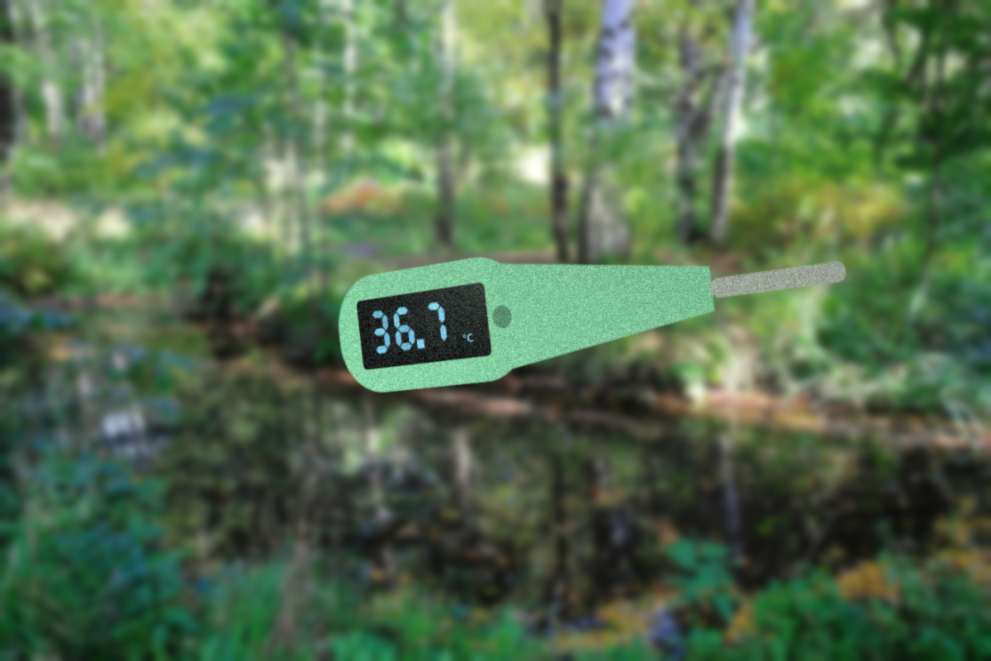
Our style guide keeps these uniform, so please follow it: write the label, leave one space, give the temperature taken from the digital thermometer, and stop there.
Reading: 36.7 °C
